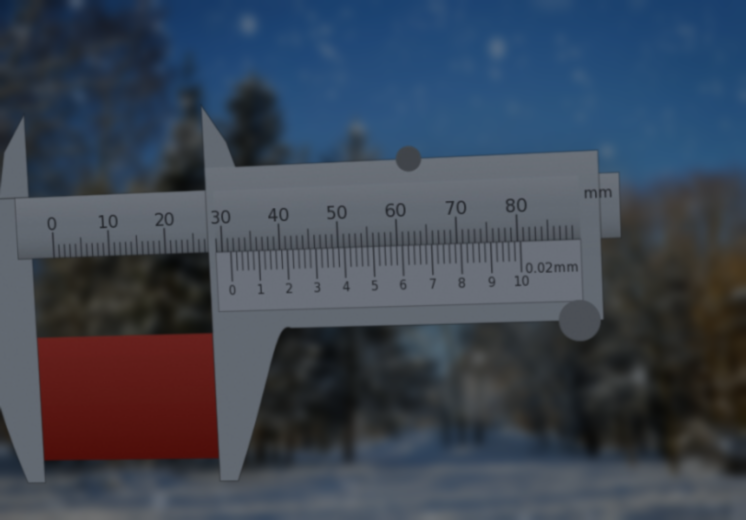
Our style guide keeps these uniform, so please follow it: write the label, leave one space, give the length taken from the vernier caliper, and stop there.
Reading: 31.5 mm
